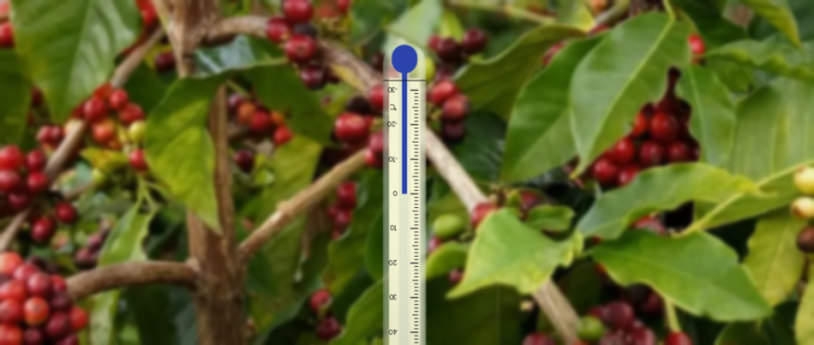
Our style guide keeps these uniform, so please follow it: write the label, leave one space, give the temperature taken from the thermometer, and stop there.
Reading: 0 °C
